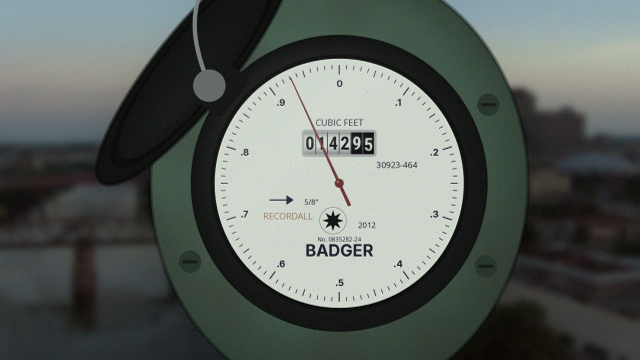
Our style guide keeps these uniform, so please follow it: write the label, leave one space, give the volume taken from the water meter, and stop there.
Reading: 14294.93 ft³
